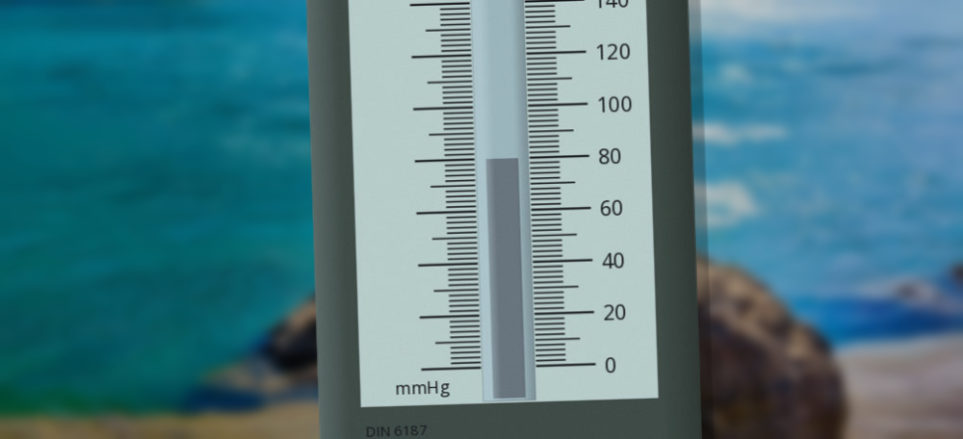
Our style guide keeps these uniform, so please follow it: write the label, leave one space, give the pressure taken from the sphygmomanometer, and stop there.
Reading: 80 mmHg
